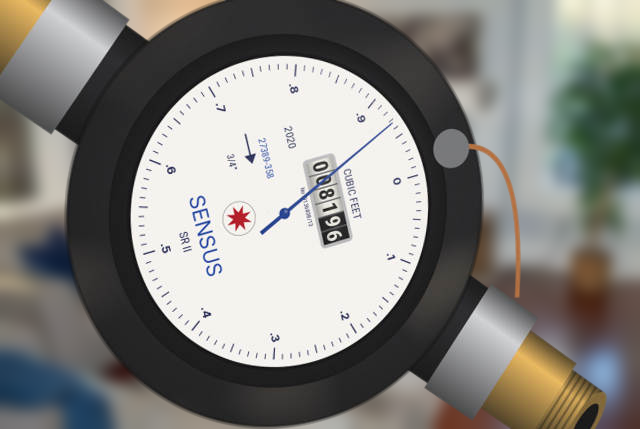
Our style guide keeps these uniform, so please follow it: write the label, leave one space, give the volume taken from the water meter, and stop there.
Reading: 8195.93 ft³
